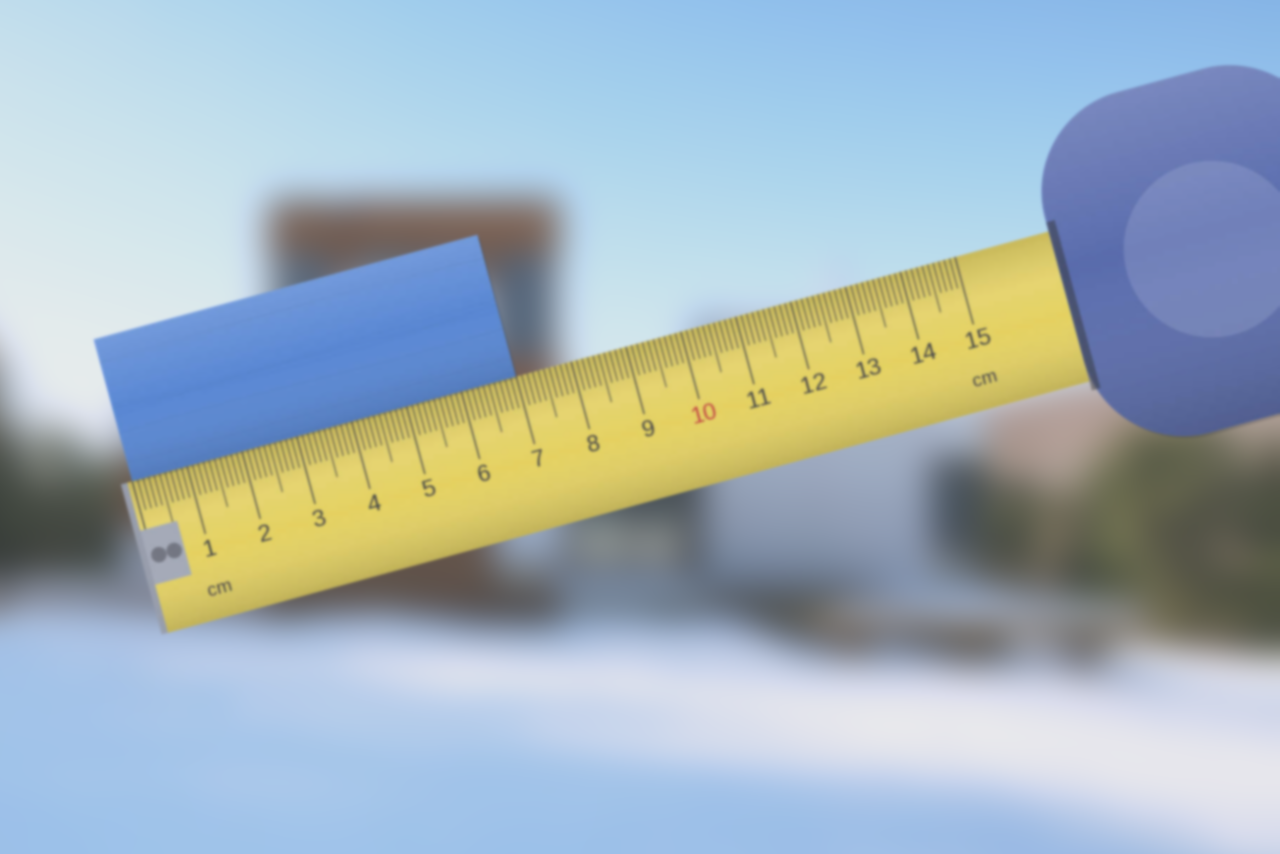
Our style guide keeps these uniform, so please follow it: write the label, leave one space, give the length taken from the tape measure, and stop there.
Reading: 7 cm
